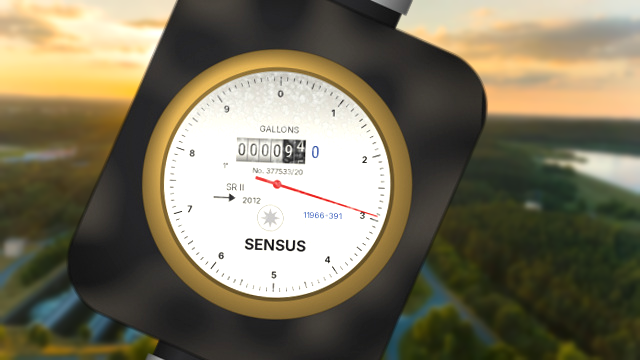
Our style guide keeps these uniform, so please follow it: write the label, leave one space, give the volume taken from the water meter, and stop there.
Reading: 942.9 gal
